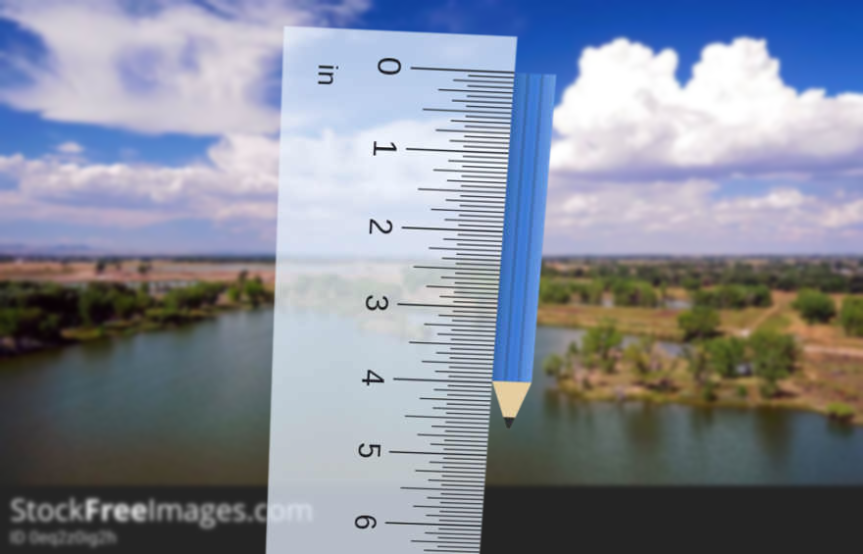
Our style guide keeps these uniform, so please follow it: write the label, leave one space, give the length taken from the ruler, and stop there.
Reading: 4.625 in
